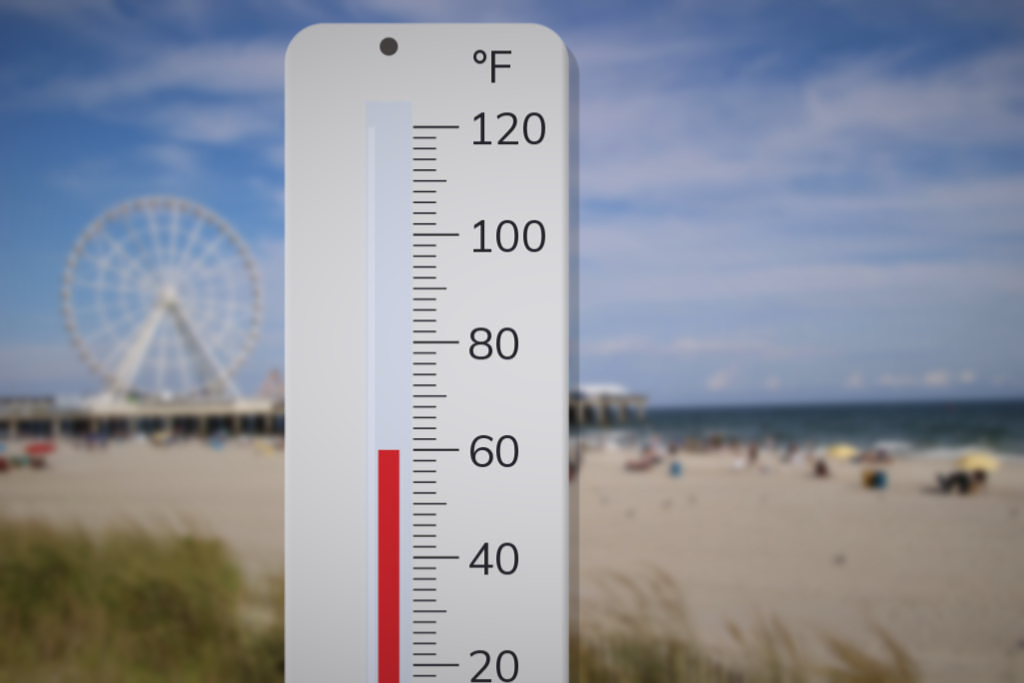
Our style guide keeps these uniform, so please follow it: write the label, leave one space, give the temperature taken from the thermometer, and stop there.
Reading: 60 °F
